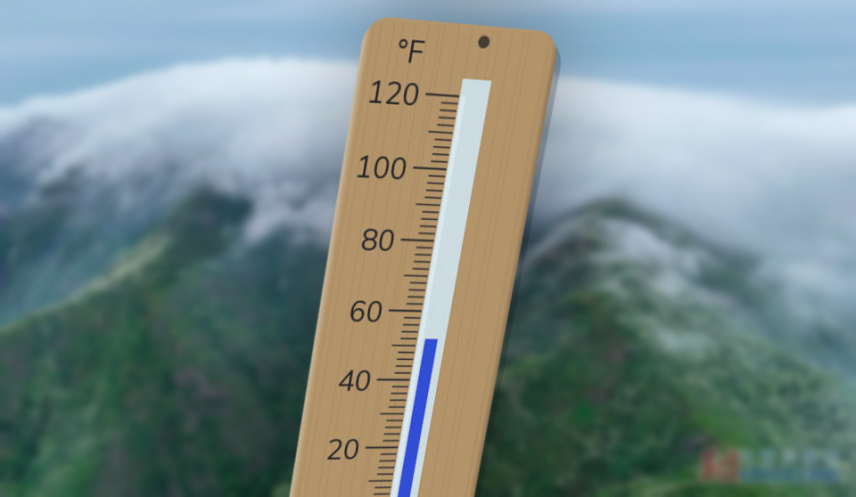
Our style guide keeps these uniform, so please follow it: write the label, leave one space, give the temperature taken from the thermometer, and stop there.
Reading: 52 °F
